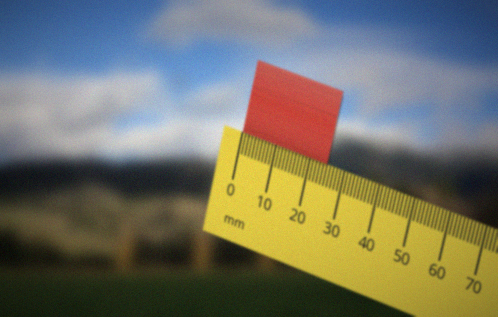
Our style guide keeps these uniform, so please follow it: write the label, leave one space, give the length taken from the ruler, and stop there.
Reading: 25 mm
